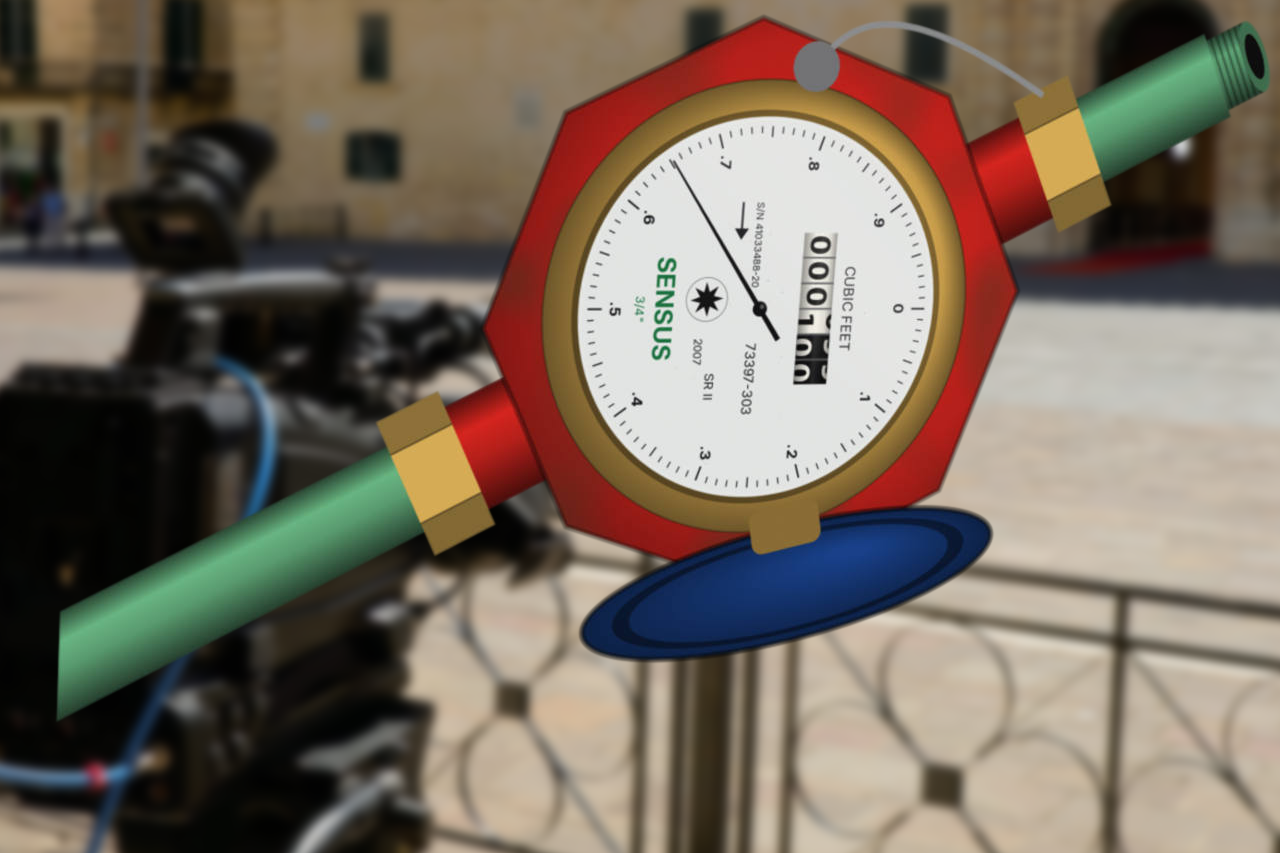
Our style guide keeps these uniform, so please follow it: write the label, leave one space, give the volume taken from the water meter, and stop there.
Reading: 99.65 ft³
